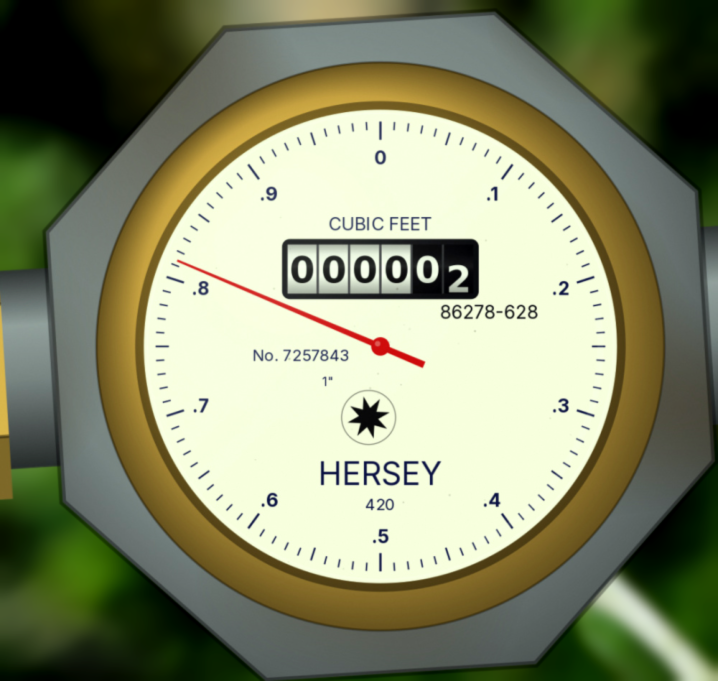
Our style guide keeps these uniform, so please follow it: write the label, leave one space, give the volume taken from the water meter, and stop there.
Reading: 1.81 ft³
